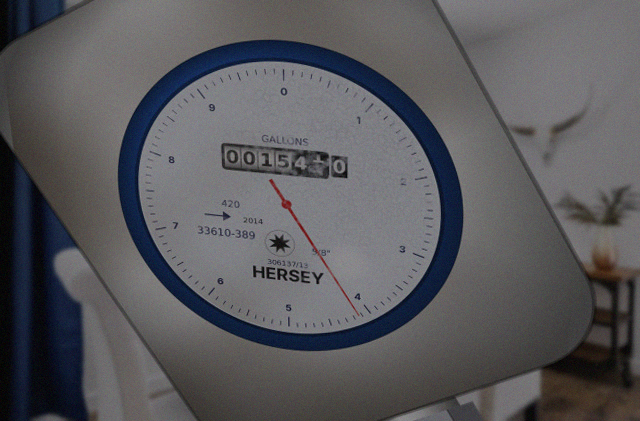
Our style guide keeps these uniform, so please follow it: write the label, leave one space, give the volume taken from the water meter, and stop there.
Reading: 15414.1 gal
